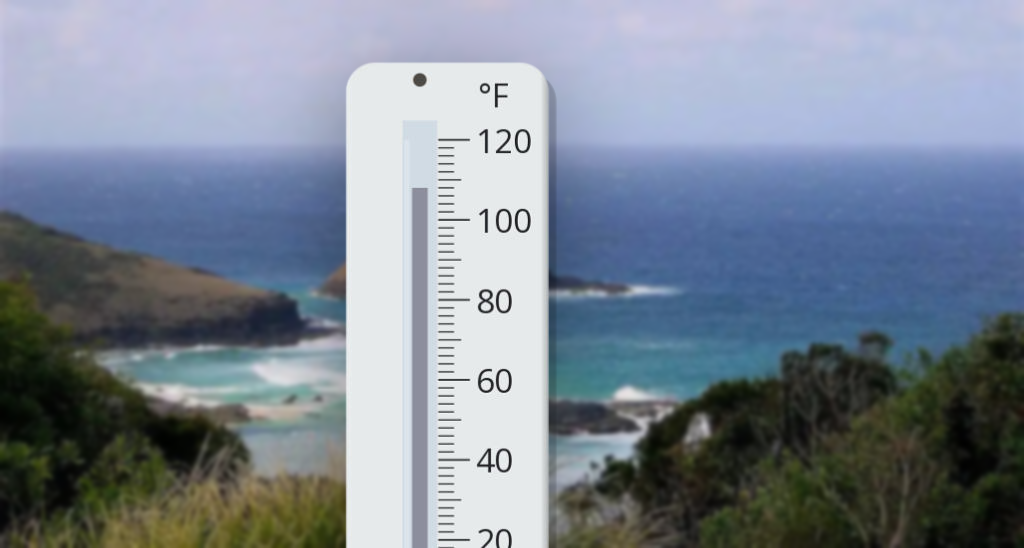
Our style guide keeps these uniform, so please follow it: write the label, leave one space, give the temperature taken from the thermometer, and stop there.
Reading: 108 °F
